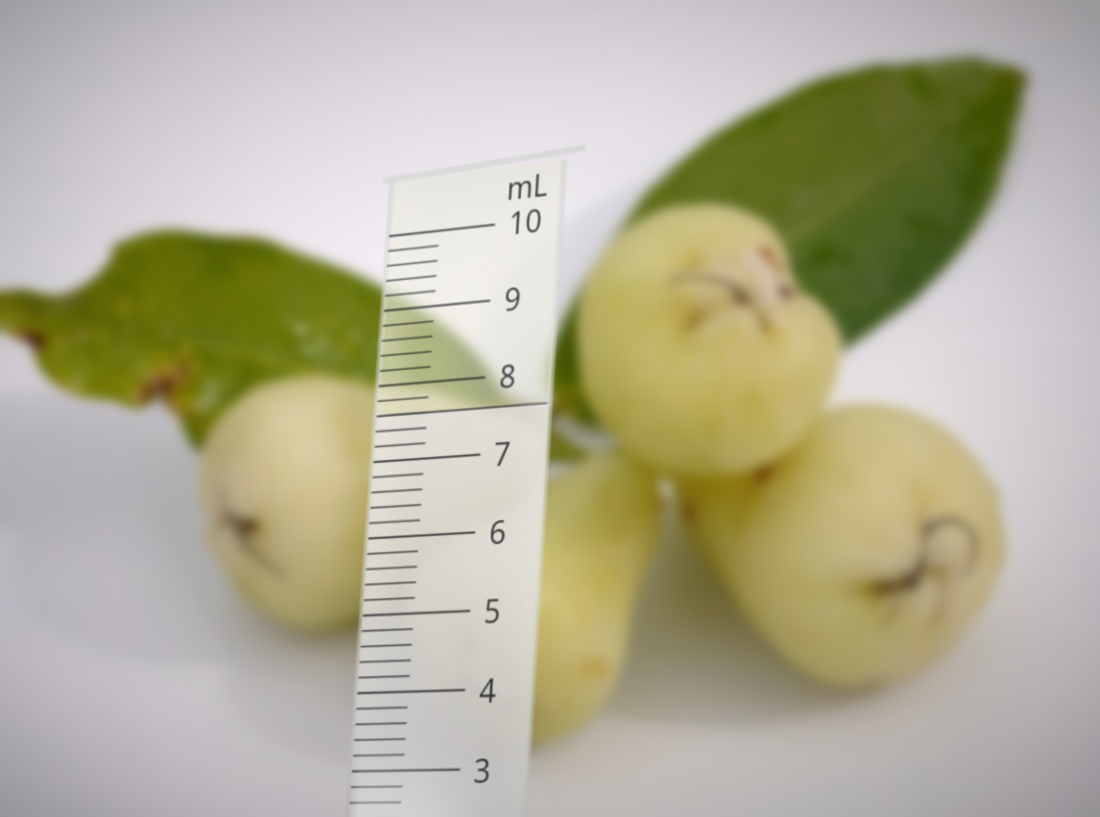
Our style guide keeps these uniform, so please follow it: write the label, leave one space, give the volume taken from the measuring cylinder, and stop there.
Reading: 7.6 mL
